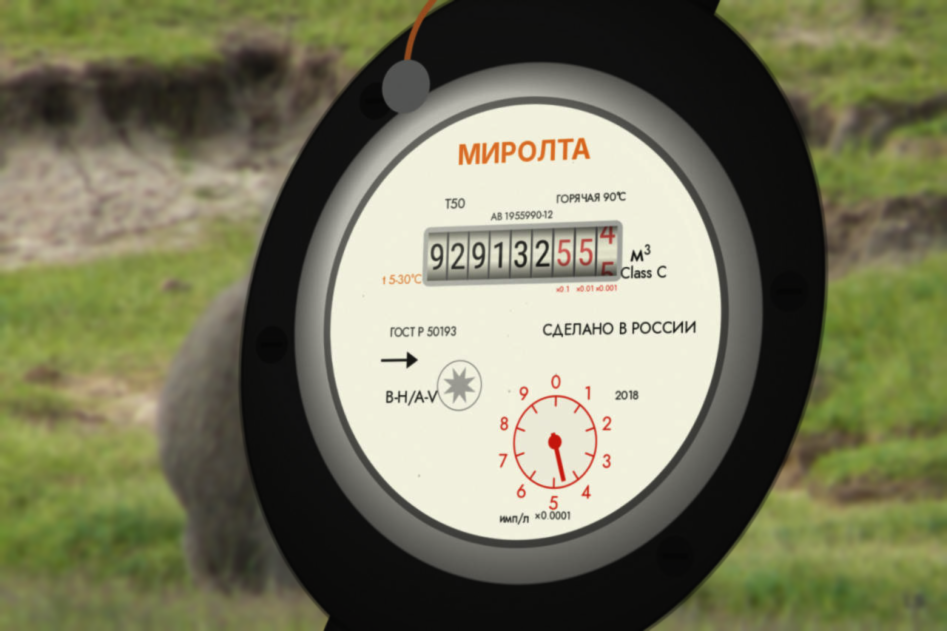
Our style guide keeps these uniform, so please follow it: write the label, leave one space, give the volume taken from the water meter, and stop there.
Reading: 929132.5544 m³
